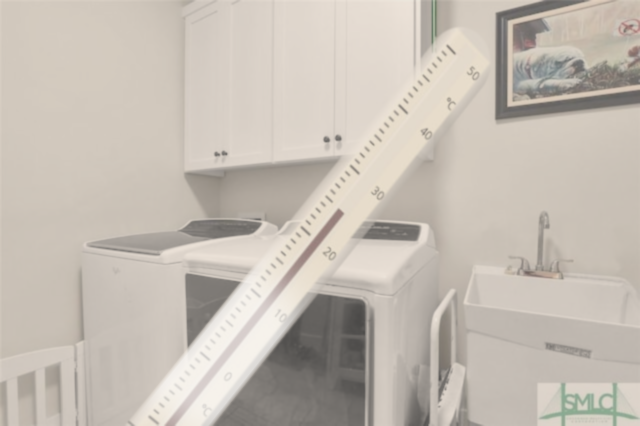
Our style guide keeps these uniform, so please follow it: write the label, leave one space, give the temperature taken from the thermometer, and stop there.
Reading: 25 °C
